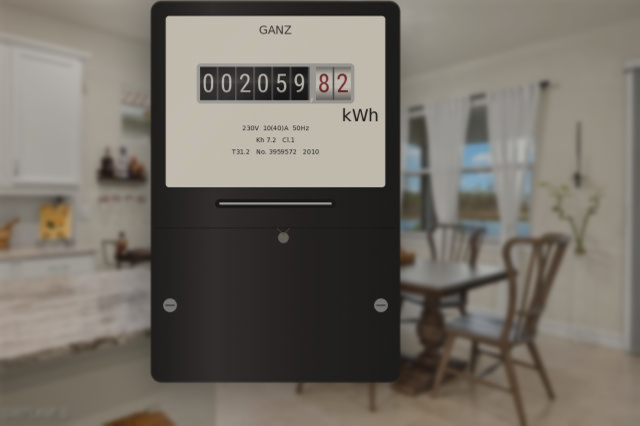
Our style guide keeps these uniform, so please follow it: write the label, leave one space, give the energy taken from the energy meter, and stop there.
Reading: 2059.82 kWh
